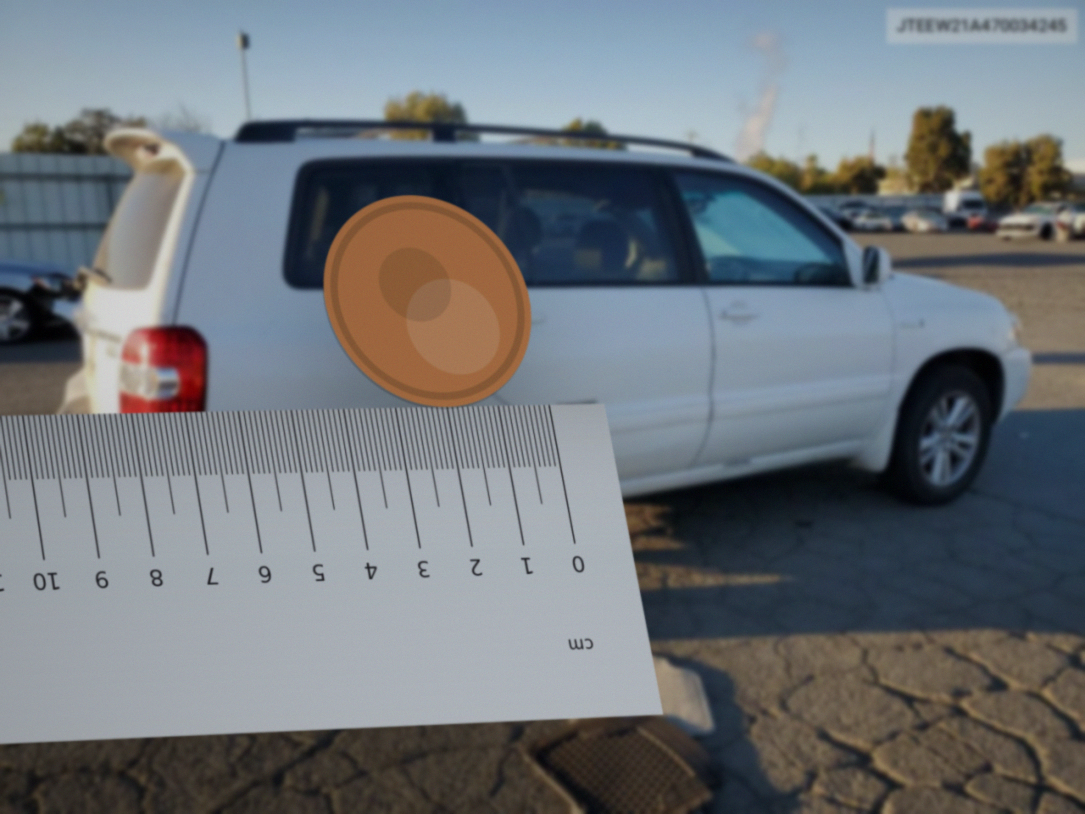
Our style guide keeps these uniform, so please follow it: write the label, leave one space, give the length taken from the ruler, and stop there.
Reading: 4 cm
